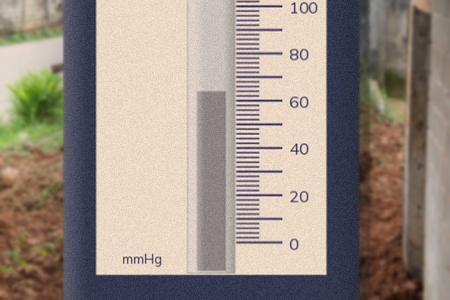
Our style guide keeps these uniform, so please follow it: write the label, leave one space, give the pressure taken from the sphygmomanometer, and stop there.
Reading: 64 mmHg
